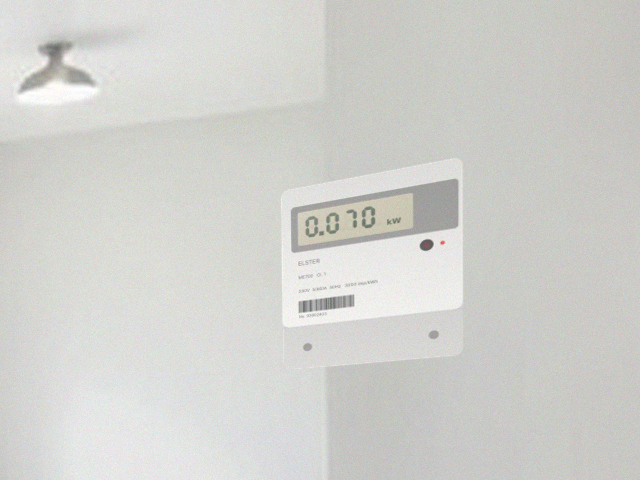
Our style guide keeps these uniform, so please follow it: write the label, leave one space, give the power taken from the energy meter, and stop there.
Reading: 0.070 kW
